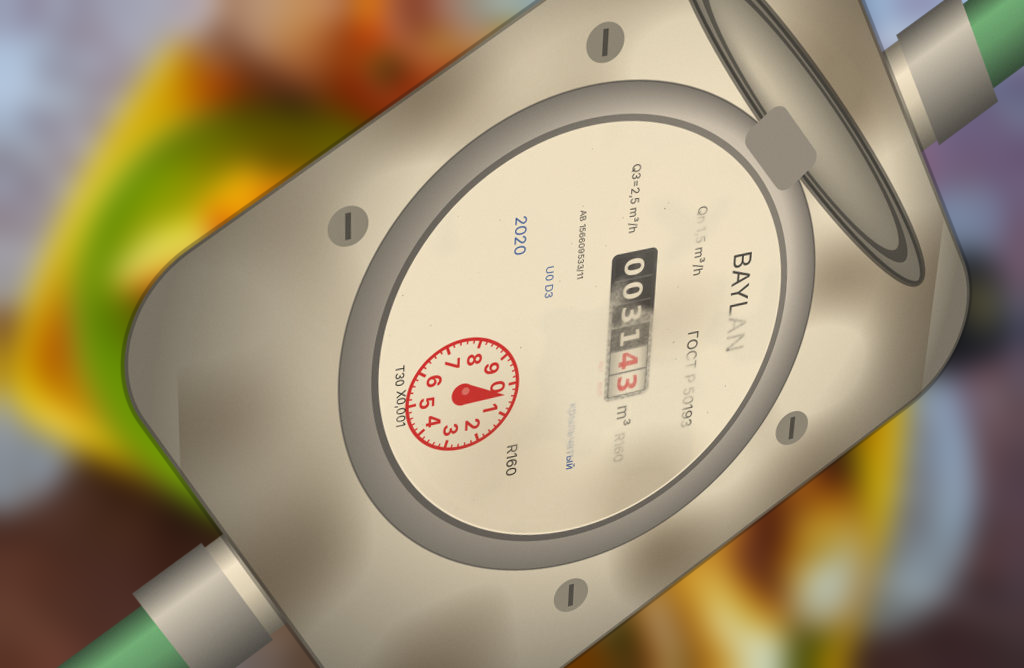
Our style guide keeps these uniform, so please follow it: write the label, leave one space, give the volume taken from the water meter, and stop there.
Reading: 31.430 m³
